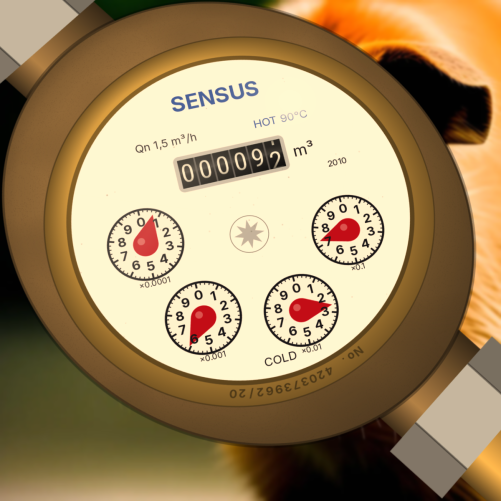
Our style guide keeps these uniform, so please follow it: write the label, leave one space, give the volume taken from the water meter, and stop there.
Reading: 91.7260 m³
